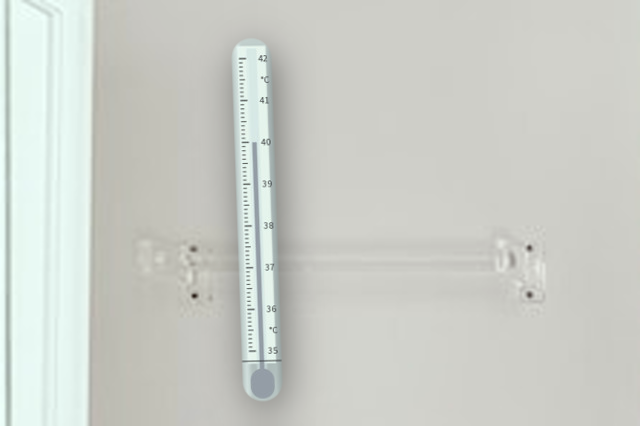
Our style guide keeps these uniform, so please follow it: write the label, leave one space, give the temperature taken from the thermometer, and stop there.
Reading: 40 °C
